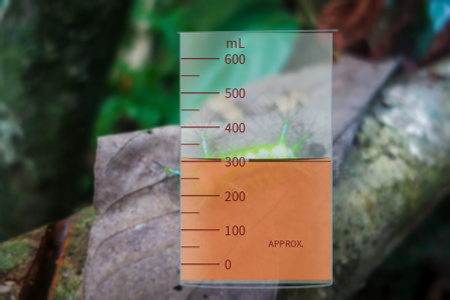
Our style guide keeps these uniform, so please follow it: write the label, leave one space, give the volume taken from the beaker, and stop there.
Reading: 300 mL
